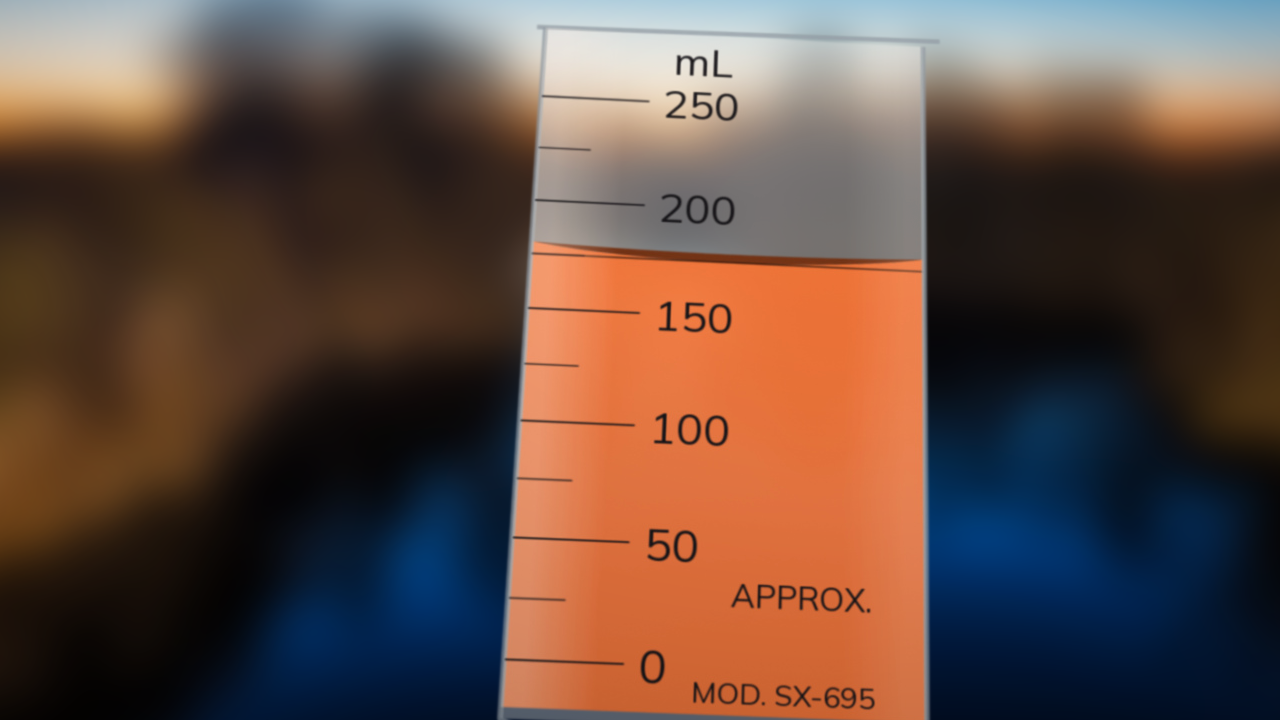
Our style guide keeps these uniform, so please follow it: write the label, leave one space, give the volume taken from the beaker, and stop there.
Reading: 175 mL
